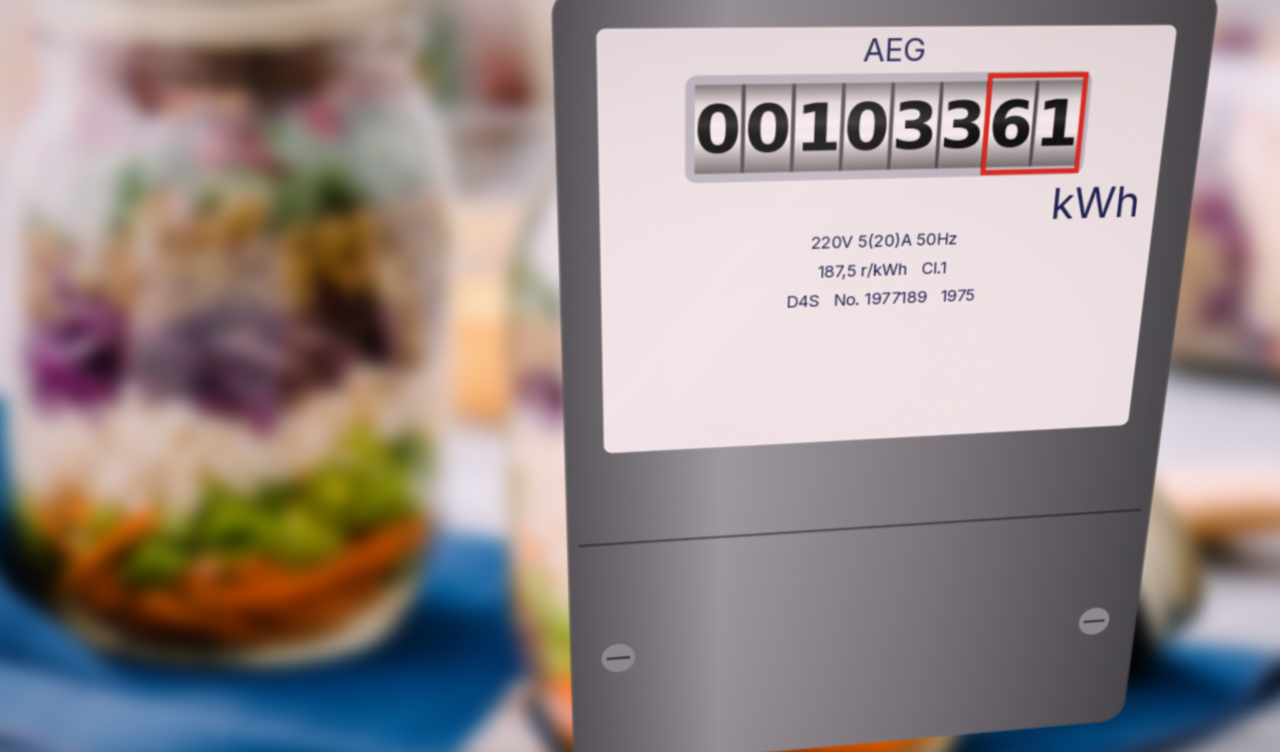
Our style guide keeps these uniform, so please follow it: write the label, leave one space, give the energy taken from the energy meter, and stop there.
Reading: 1033.61 kWh
